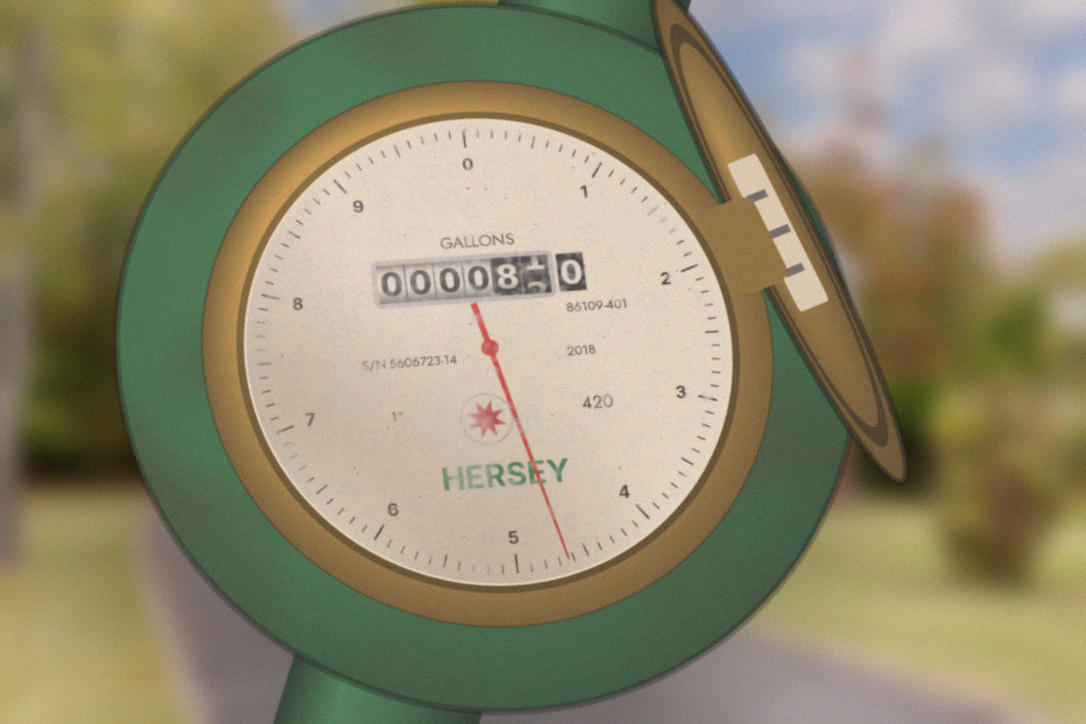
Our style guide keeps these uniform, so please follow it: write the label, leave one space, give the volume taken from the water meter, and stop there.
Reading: 814.6 gal
